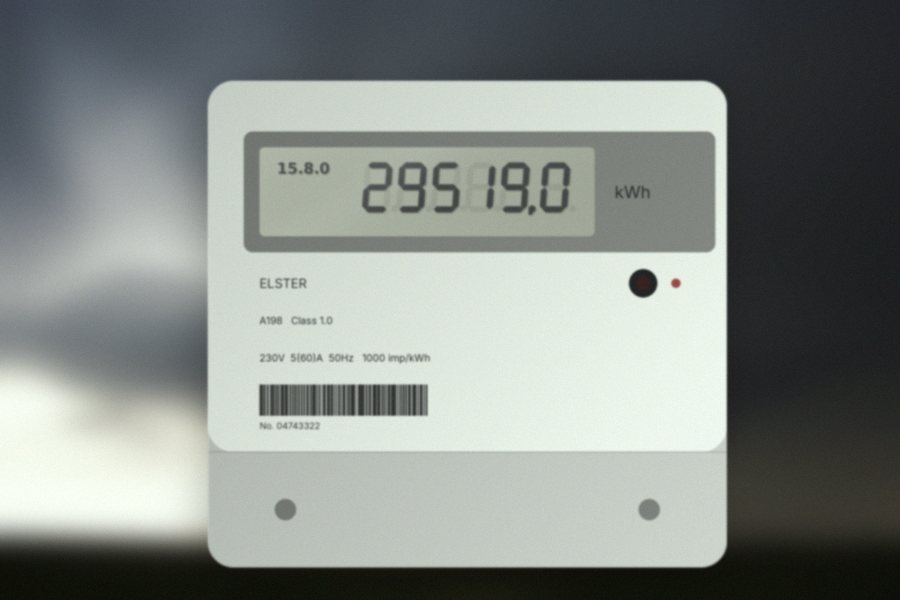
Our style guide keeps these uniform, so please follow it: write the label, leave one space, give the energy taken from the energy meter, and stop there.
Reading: 29519.0 kWh
